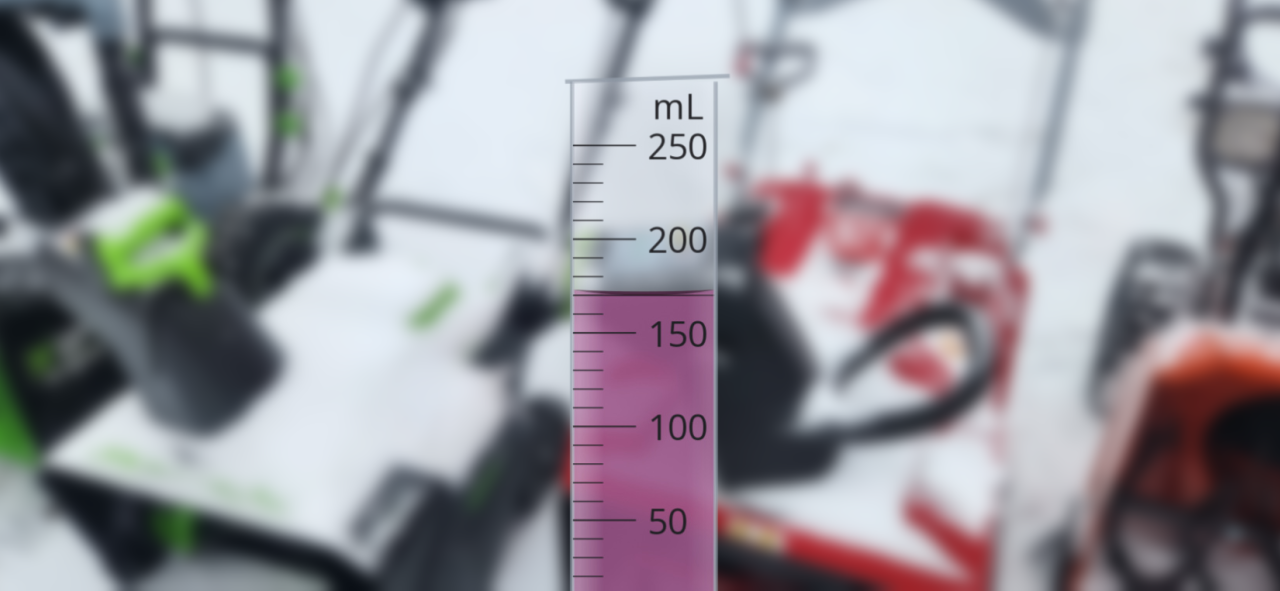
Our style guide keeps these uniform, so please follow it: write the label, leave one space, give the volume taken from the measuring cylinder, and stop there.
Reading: 170 mL
